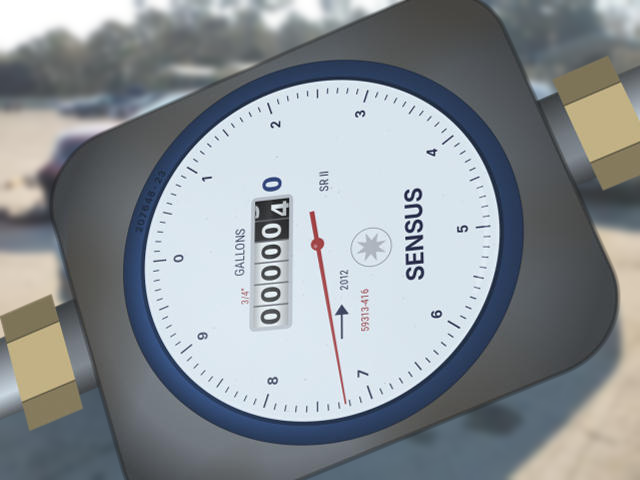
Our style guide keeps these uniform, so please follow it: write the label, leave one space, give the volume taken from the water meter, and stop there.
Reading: 37.2 gal
